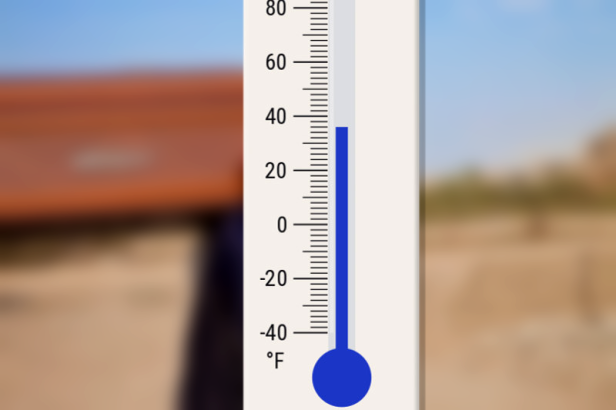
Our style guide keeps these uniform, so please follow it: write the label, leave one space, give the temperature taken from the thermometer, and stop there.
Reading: 36 °F
